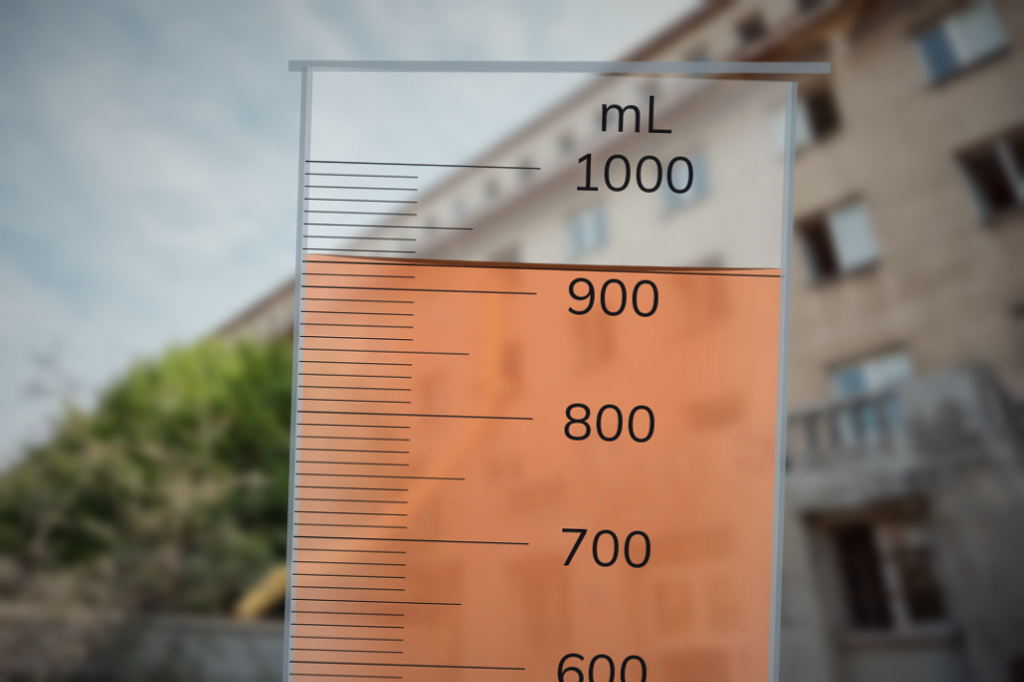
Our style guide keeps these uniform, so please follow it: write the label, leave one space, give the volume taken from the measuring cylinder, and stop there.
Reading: 920 mL
